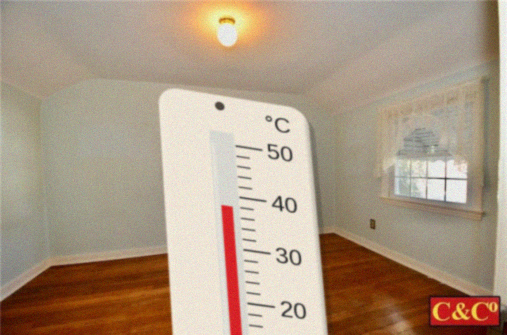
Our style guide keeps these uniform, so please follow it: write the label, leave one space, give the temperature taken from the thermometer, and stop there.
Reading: 38 °C
